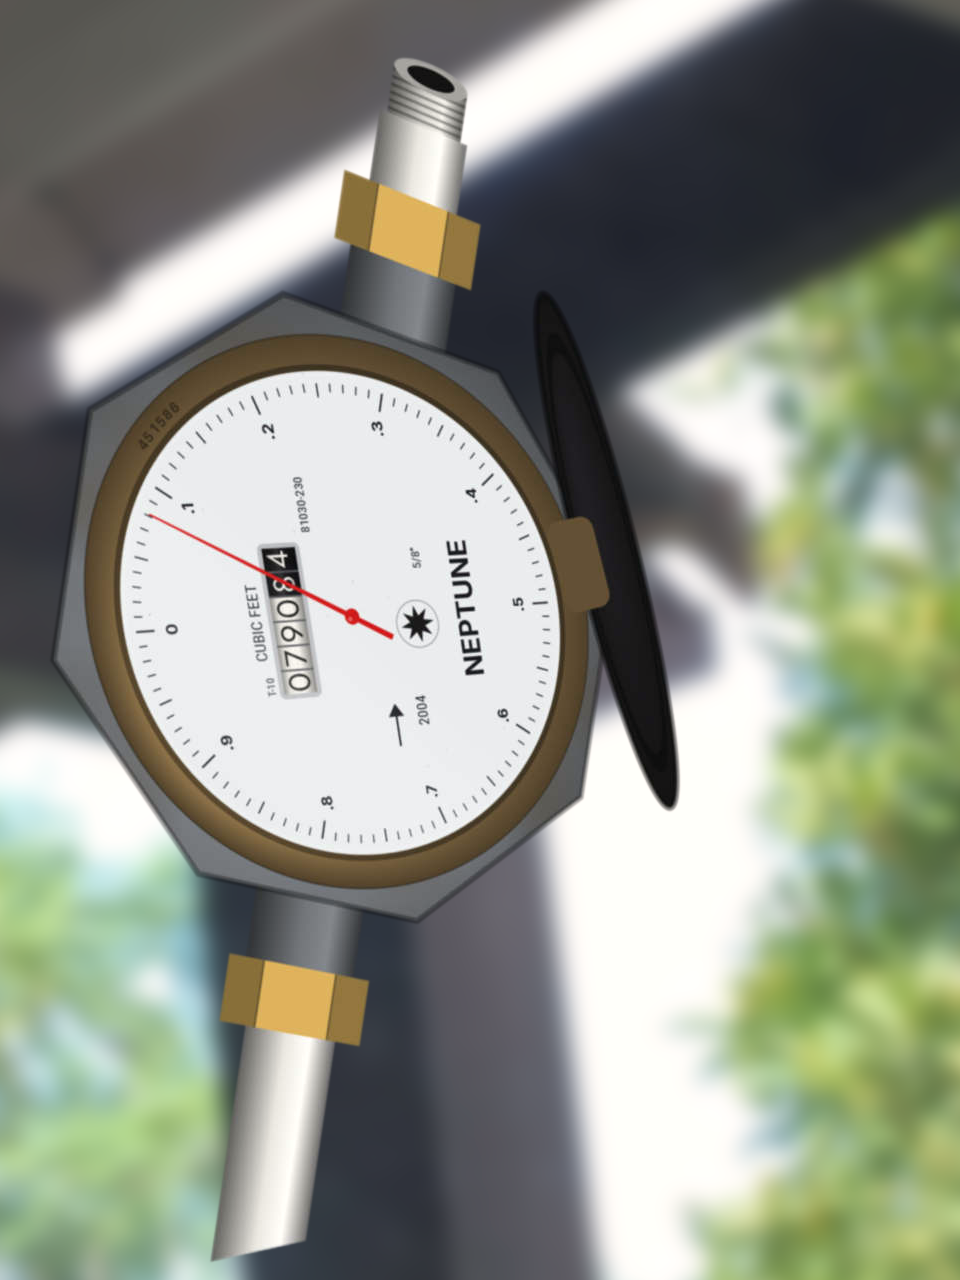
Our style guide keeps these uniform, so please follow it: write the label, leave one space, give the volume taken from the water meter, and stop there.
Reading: 79084.08 ft³
